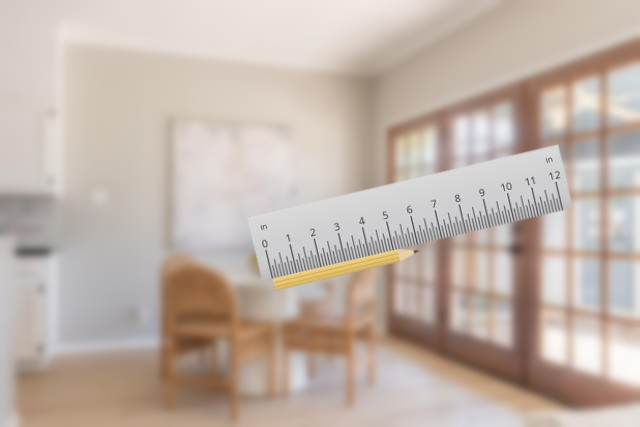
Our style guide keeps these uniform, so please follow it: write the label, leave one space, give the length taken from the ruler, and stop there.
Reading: 6 in
